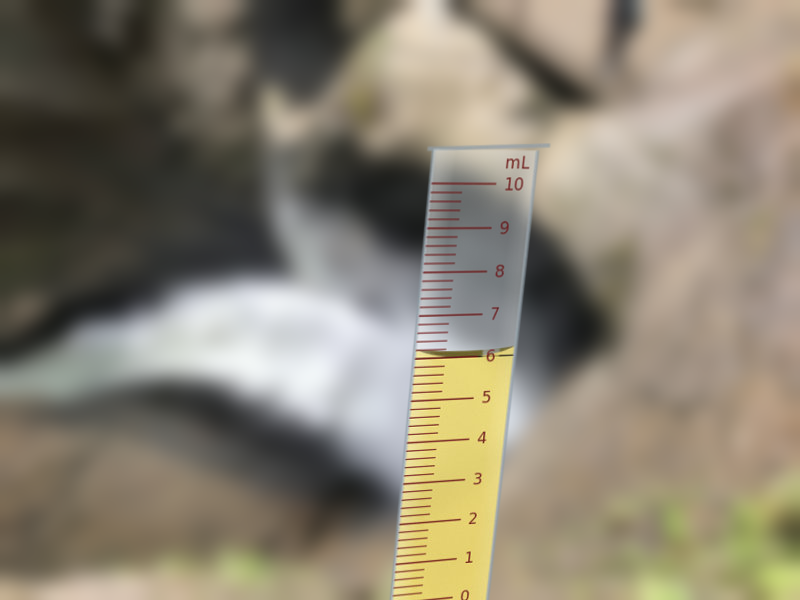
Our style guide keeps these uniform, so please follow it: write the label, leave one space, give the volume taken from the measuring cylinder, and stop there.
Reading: 6 mL
